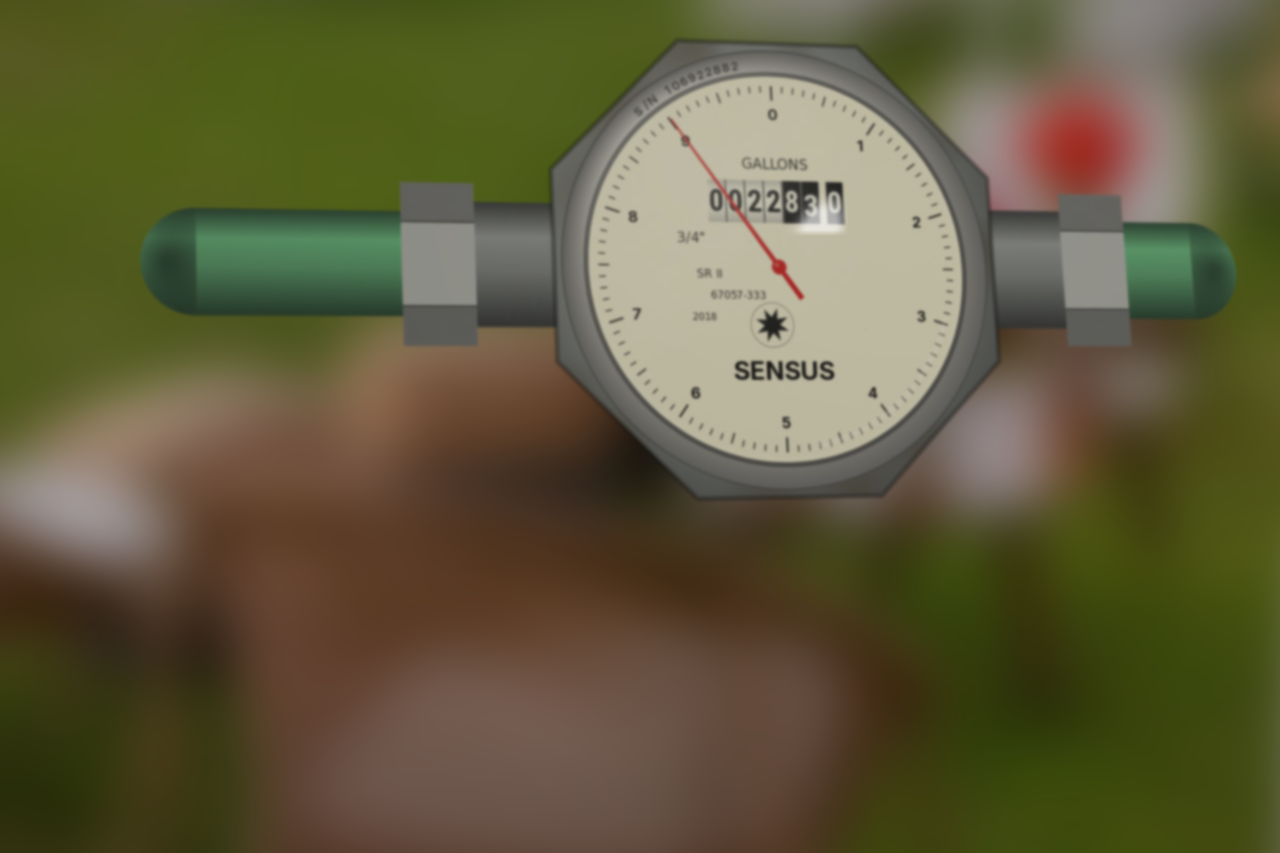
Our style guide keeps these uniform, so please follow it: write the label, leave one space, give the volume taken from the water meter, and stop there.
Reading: 22829.0 gal
